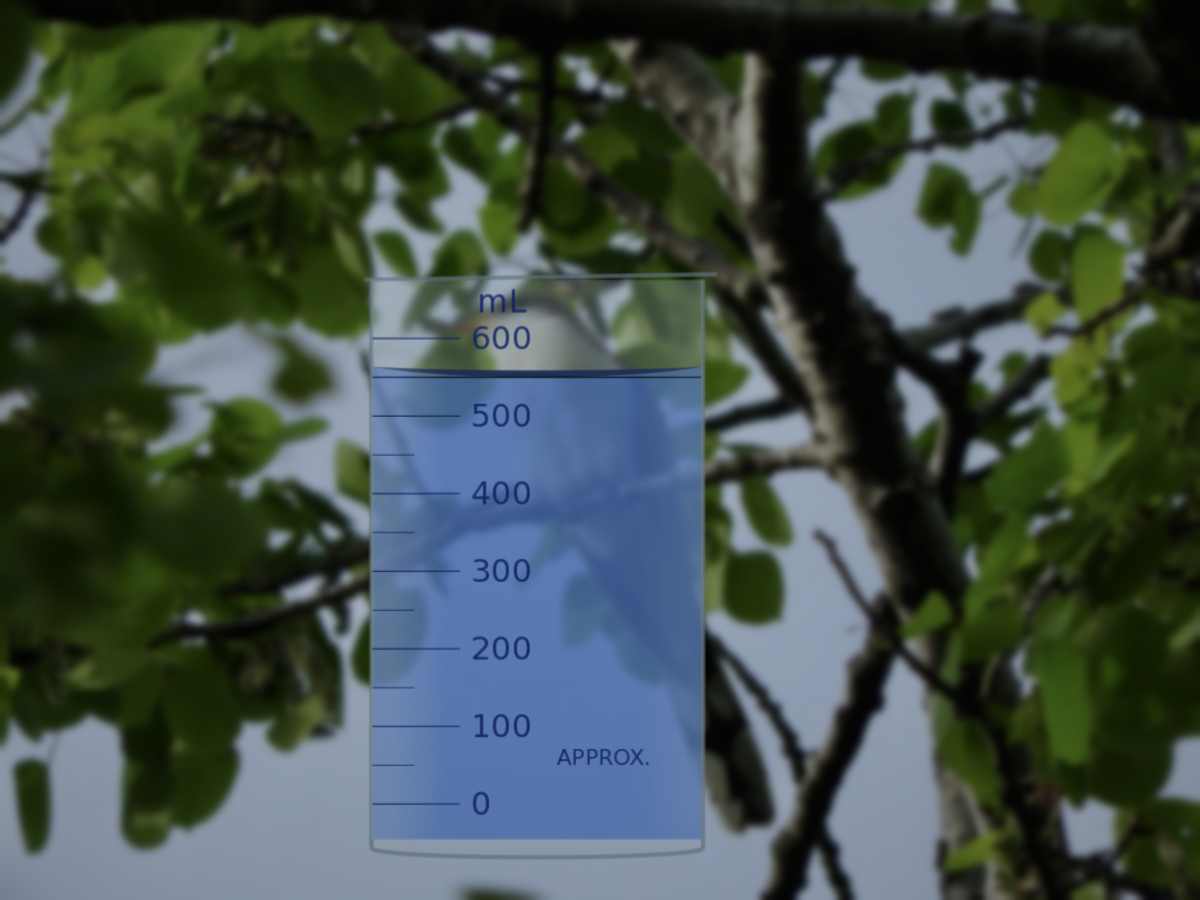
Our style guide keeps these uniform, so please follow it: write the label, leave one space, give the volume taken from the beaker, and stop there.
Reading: 550 mL
